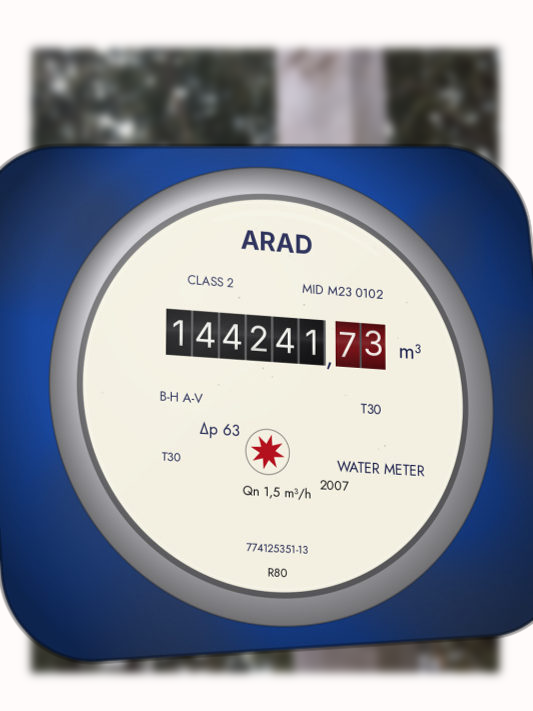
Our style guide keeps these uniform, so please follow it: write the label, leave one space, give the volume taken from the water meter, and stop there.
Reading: 144241.73 m³
